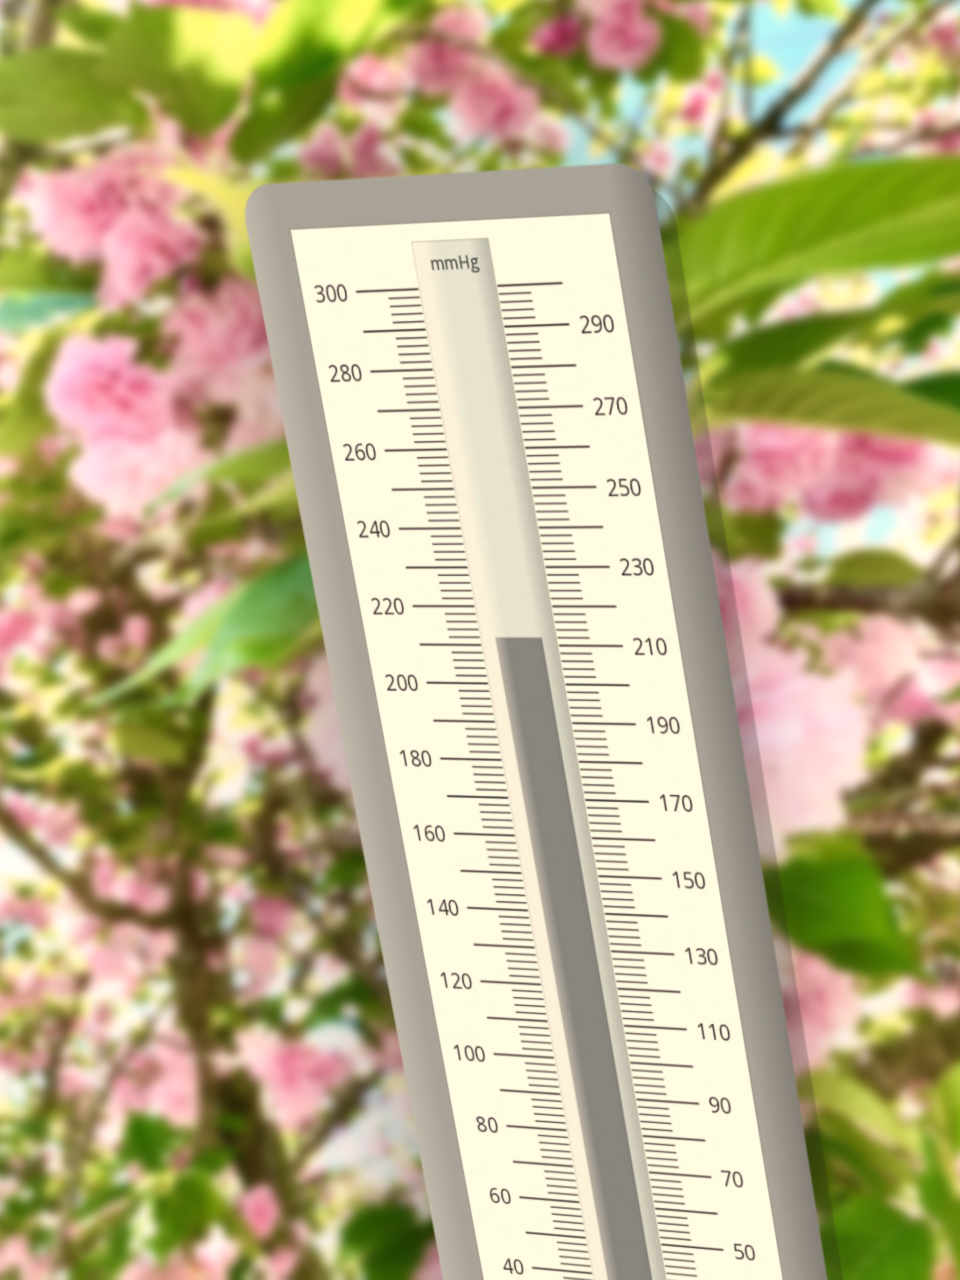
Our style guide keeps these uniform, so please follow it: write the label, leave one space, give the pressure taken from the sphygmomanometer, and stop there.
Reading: 212 mmHg
